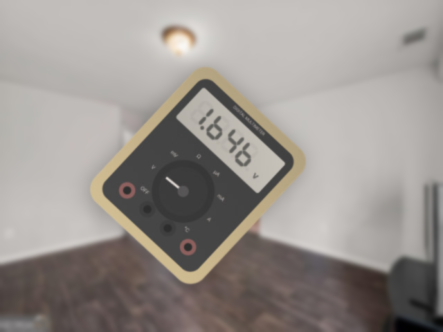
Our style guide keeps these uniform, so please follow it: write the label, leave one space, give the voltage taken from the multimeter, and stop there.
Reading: 1.646 V
